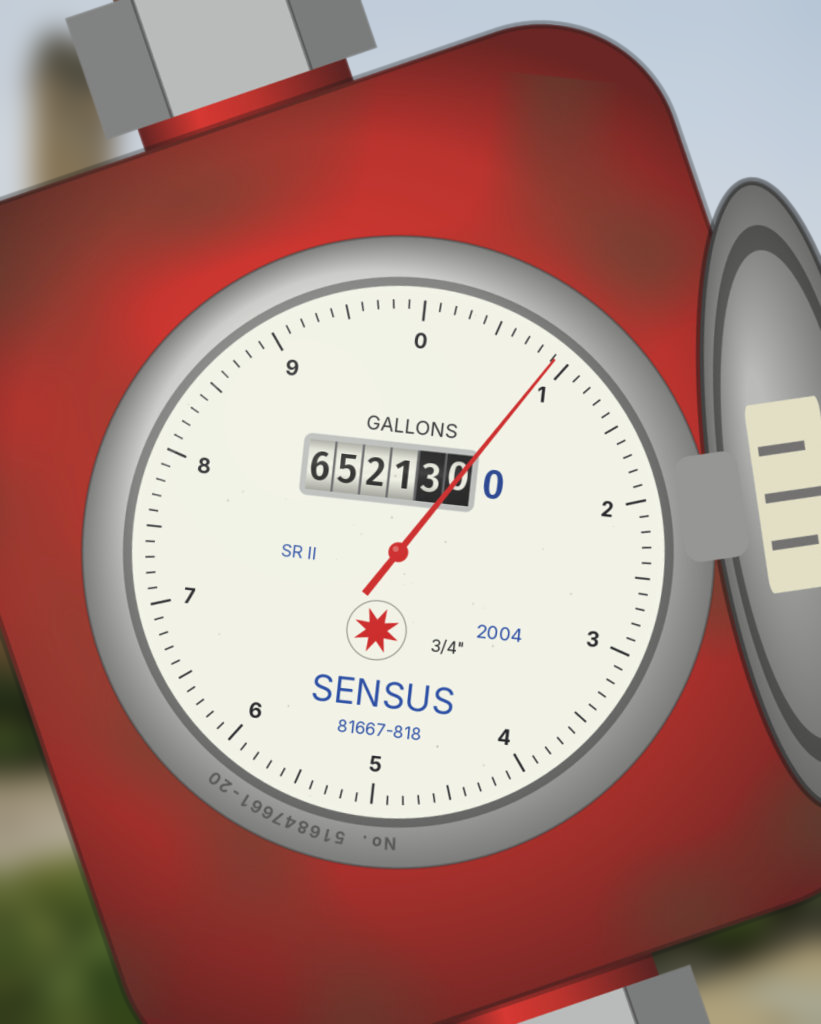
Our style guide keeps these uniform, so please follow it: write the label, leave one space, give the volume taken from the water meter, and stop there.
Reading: 6521300.9 gal
